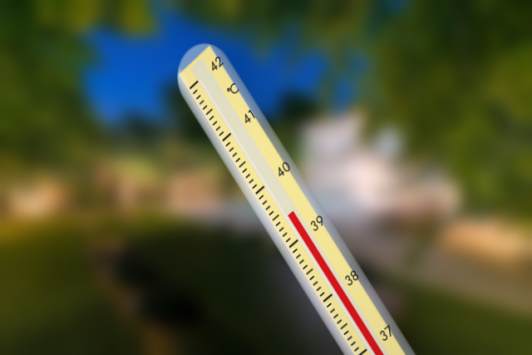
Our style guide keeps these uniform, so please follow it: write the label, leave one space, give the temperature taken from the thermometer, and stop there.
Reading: 39.4 °C
